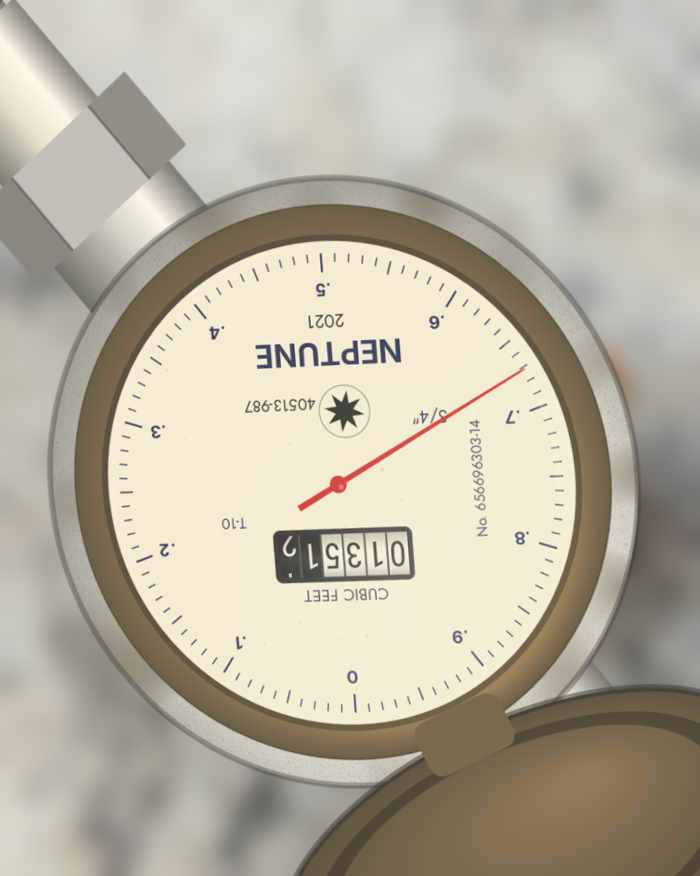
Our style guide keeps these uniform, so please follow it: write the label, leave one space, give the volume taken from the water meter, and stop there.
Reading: 13511.67 ft³
